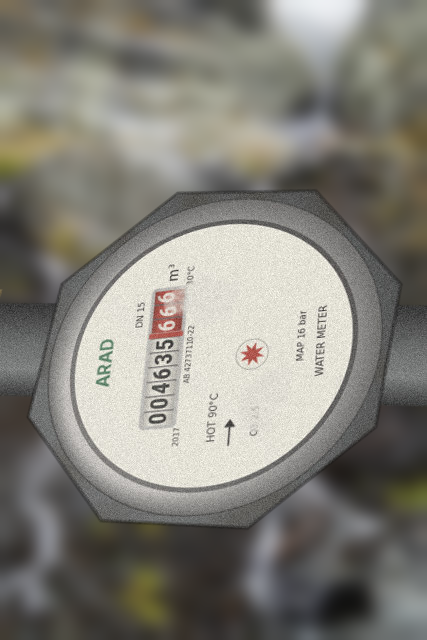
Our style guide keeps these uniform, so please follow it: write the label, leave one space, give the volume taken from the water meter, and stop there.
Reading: 4635.666 m³
